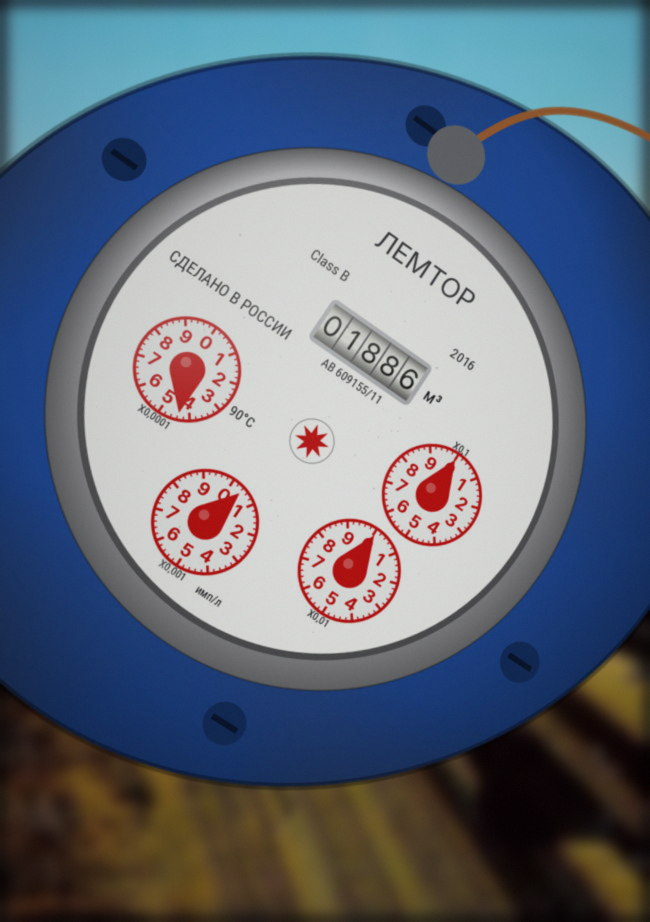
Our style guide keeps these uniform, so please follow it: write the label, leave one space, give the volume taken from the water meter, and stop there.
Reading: 1886.0004 m³
